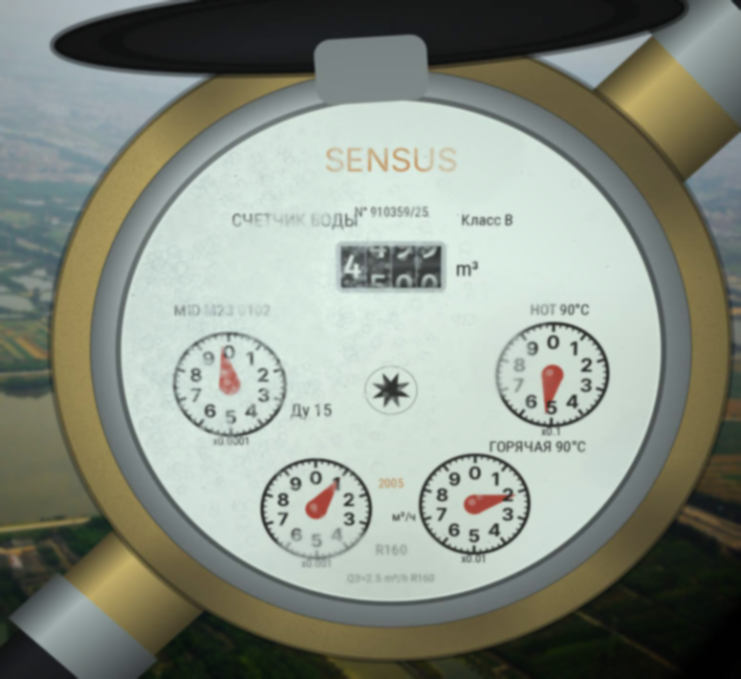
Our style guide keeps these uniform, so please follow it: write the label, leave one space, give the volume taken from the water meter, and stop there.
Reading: 4499.5209 m³
